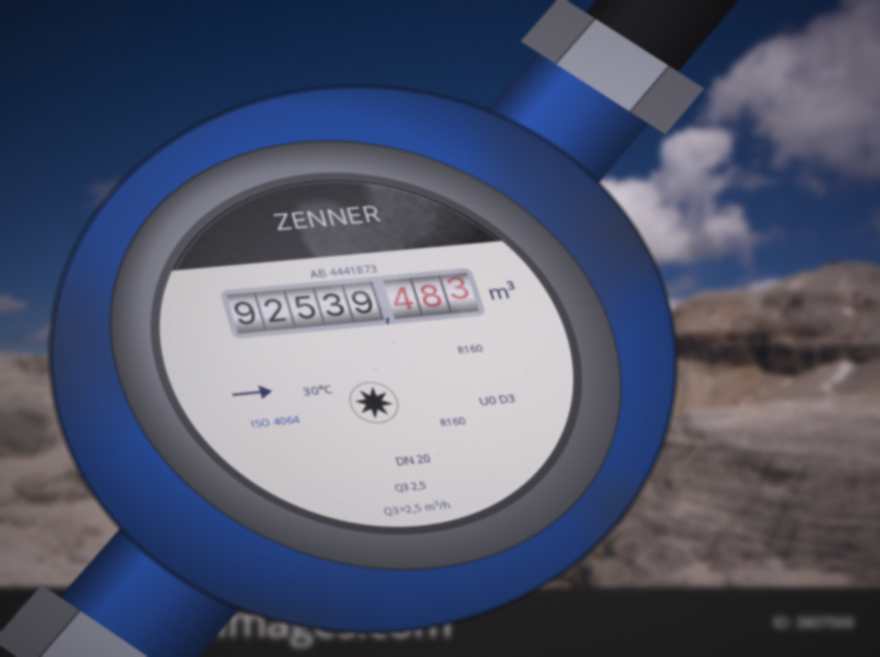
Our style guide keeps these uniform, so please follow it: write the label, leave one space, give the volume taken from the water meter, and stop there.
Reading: 92539.483 m³
